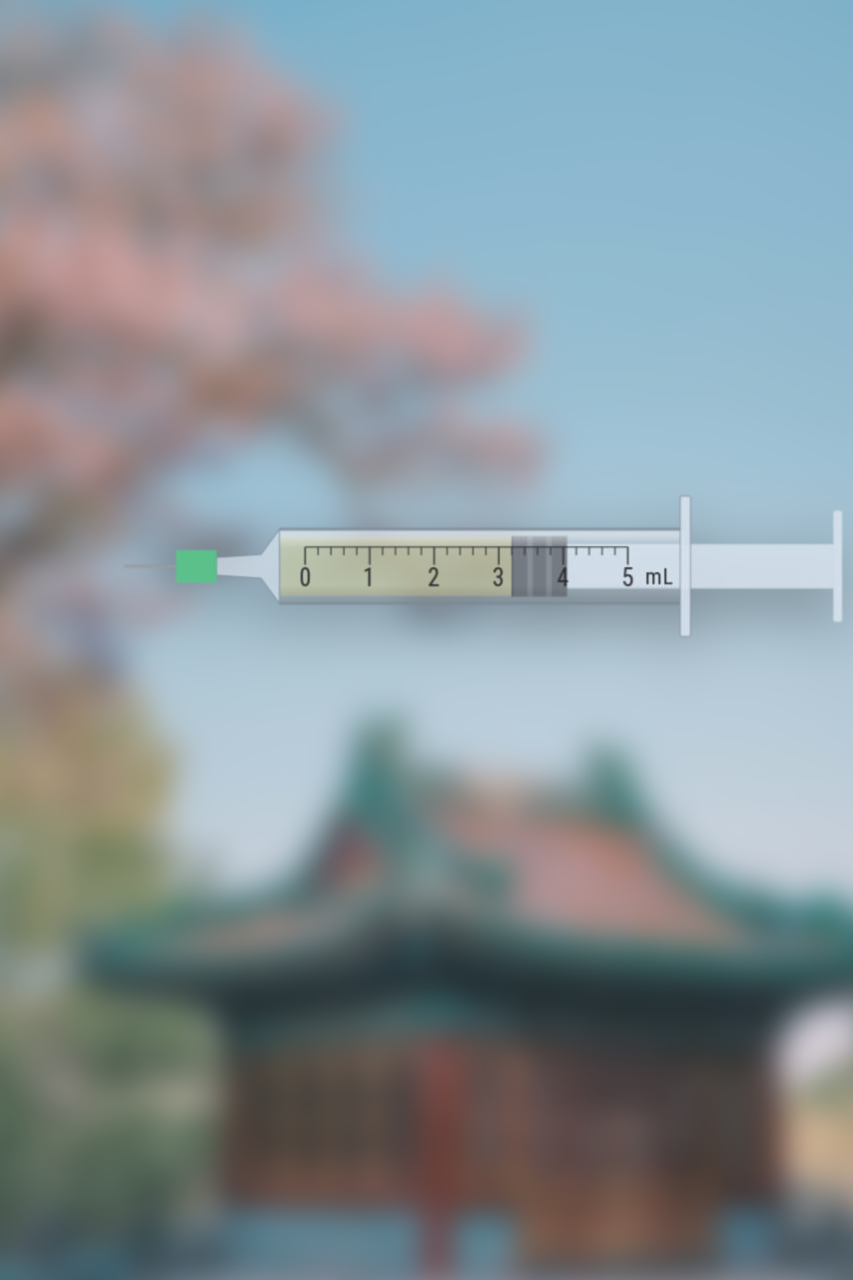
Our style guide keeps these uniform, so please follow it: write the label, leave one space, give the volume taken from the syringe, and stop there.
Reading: 3.2 mL
